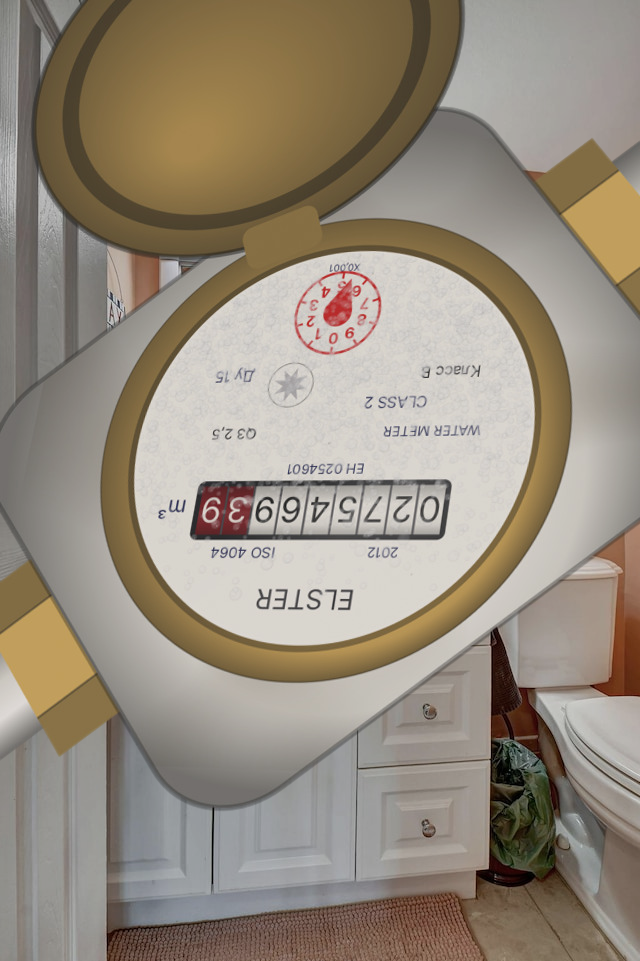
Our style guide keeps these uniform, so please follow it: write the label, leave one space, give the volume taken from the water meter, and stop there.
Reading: 275469.395 m³
